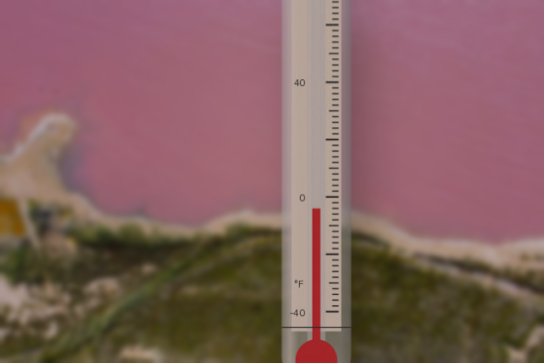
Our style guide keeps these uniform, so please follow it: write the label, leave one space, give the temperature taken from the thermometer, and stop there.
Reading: -4 °F
